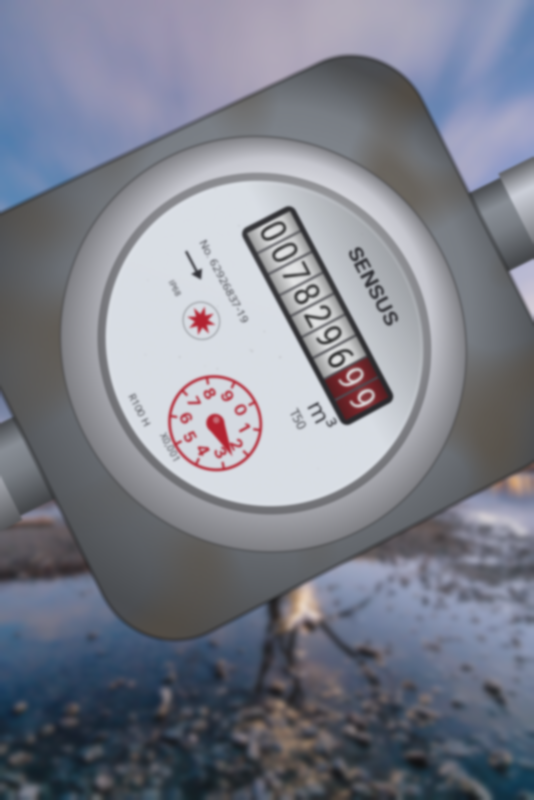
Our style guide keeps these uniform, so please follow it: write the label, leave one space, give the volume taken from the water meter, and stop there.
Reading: 78296.992 m³
